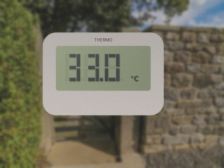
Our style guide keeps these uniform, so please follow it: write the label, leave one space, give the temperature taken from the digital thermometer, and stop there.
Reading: 33.0 °C
